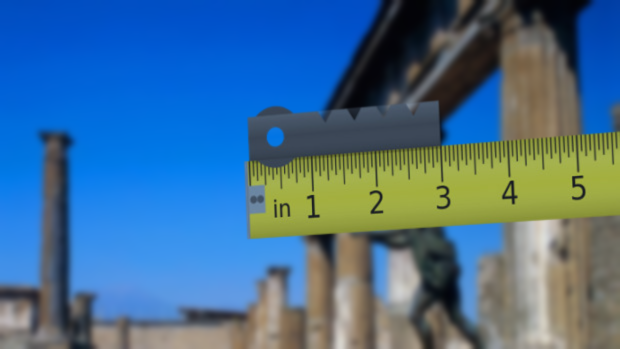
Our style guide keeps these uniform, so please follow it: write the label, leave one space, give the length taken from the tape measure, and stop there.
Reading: 3 in
